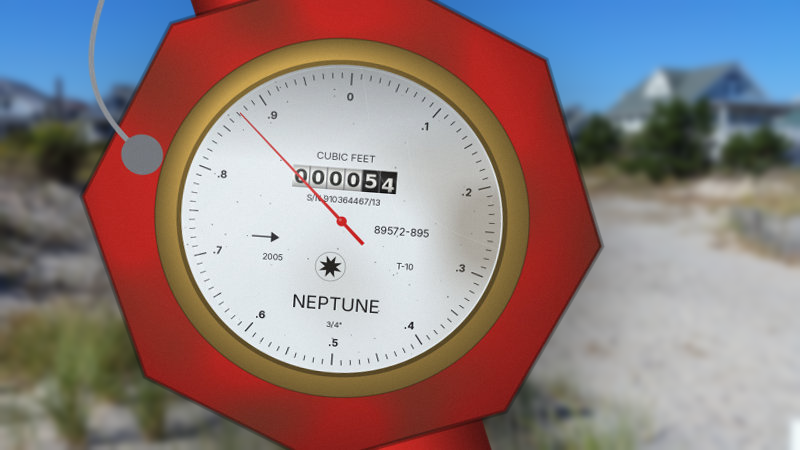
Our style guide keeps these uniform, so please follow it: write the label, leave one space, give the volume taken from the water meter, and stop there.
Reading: 53.87 ft³
